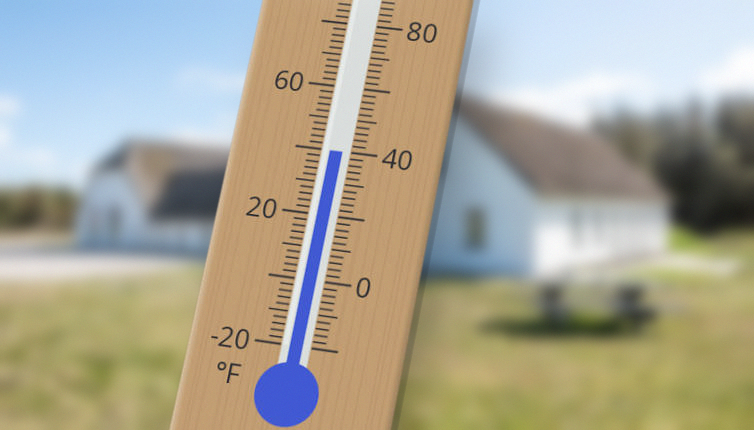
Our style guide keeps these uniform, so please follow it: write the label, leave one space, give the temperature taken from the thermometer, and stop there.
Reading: 40 °F
